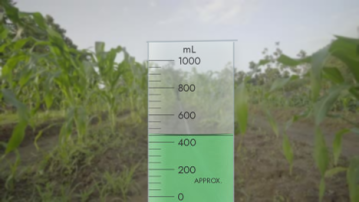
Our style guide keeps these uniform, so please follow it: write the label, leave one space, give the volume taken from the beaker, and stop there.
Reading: 450 mL
